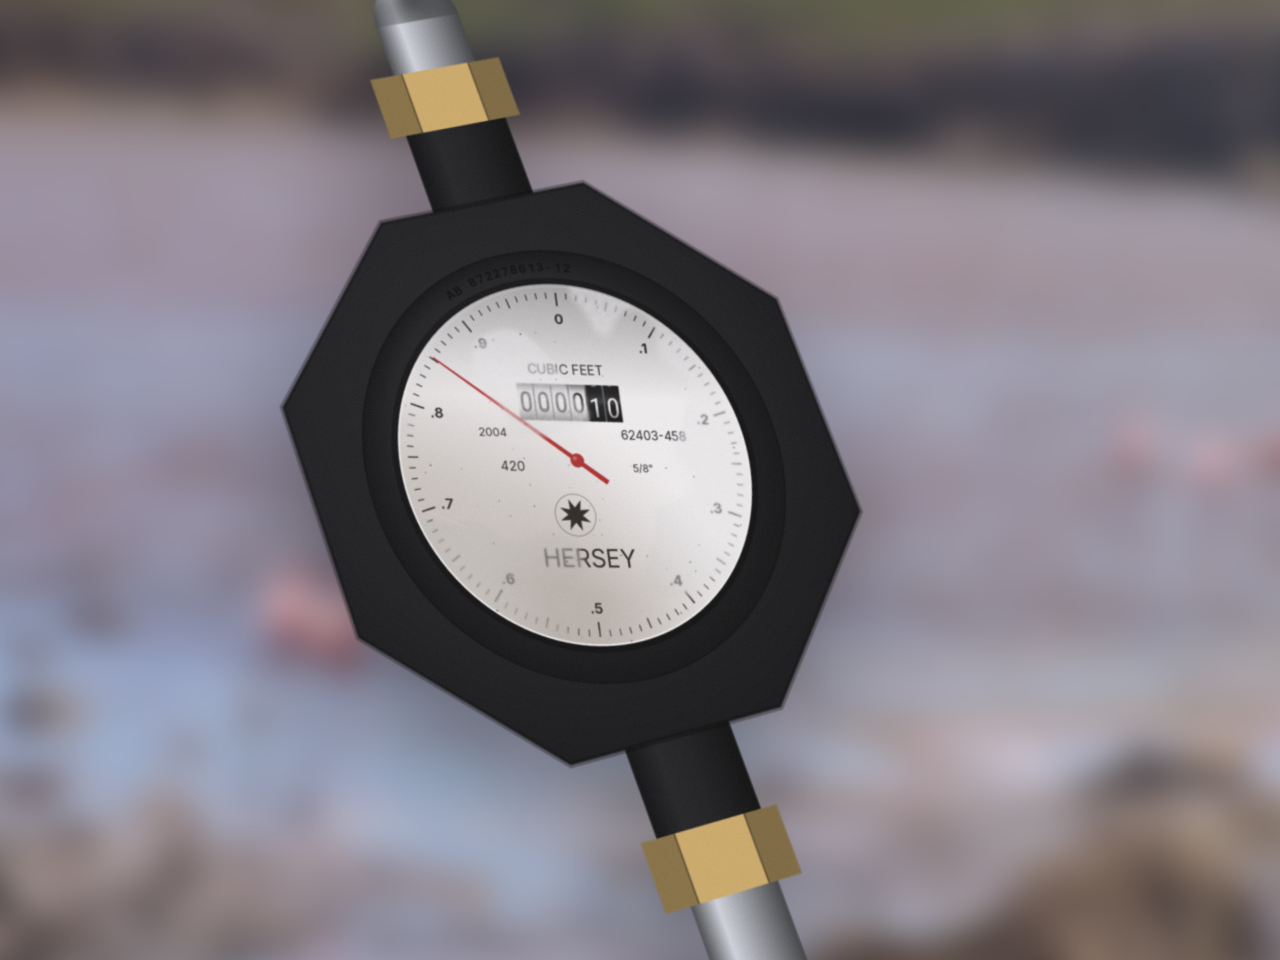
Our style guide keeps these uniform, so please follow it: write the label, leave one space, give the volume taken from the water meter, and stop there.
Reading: 9.85 ft³
